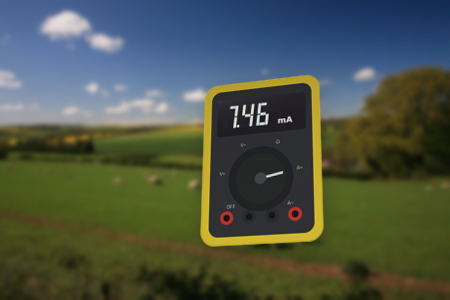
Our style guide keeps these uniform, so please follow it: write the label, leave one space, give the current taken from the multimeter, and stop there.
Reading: 7.46 mA
